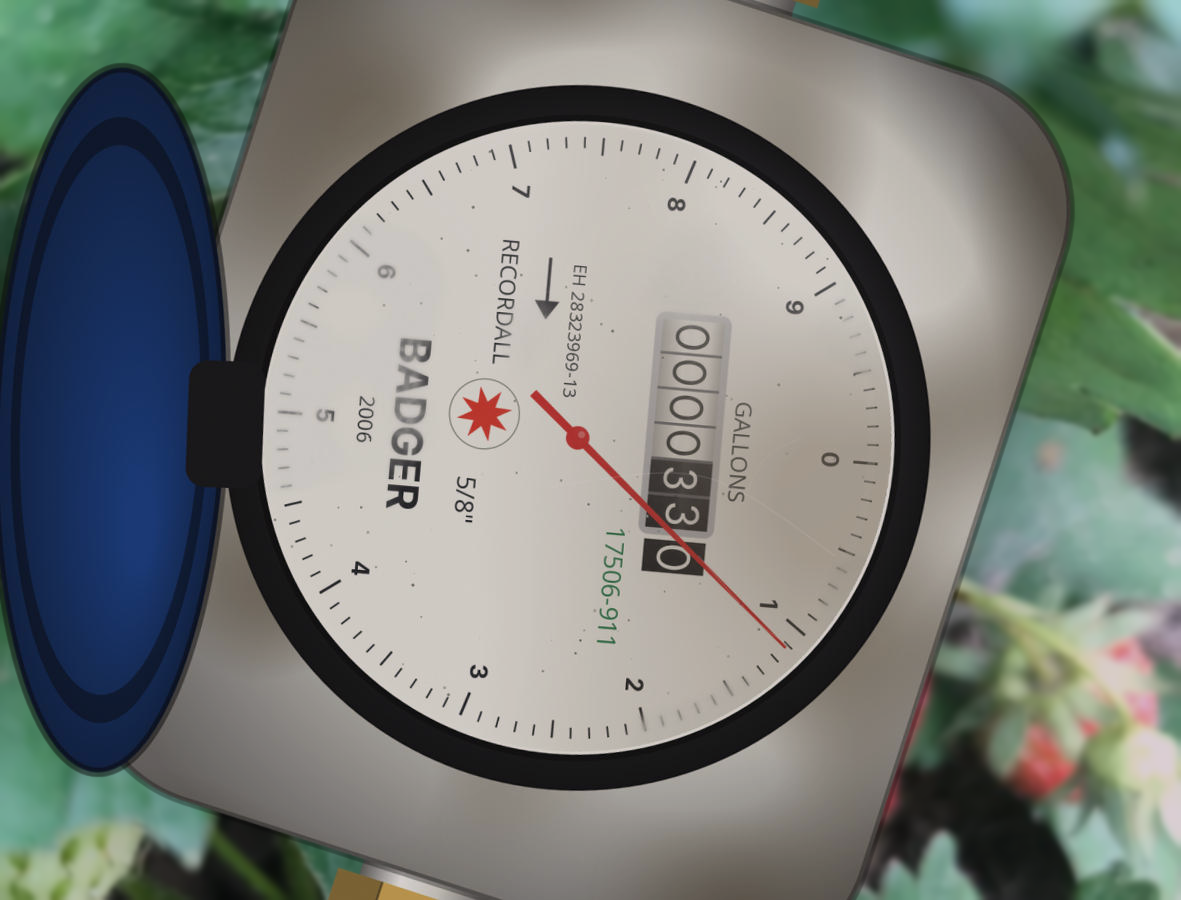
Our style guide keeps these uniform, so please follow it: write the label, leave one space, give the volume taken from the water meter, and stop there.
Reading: 331.1 gal
